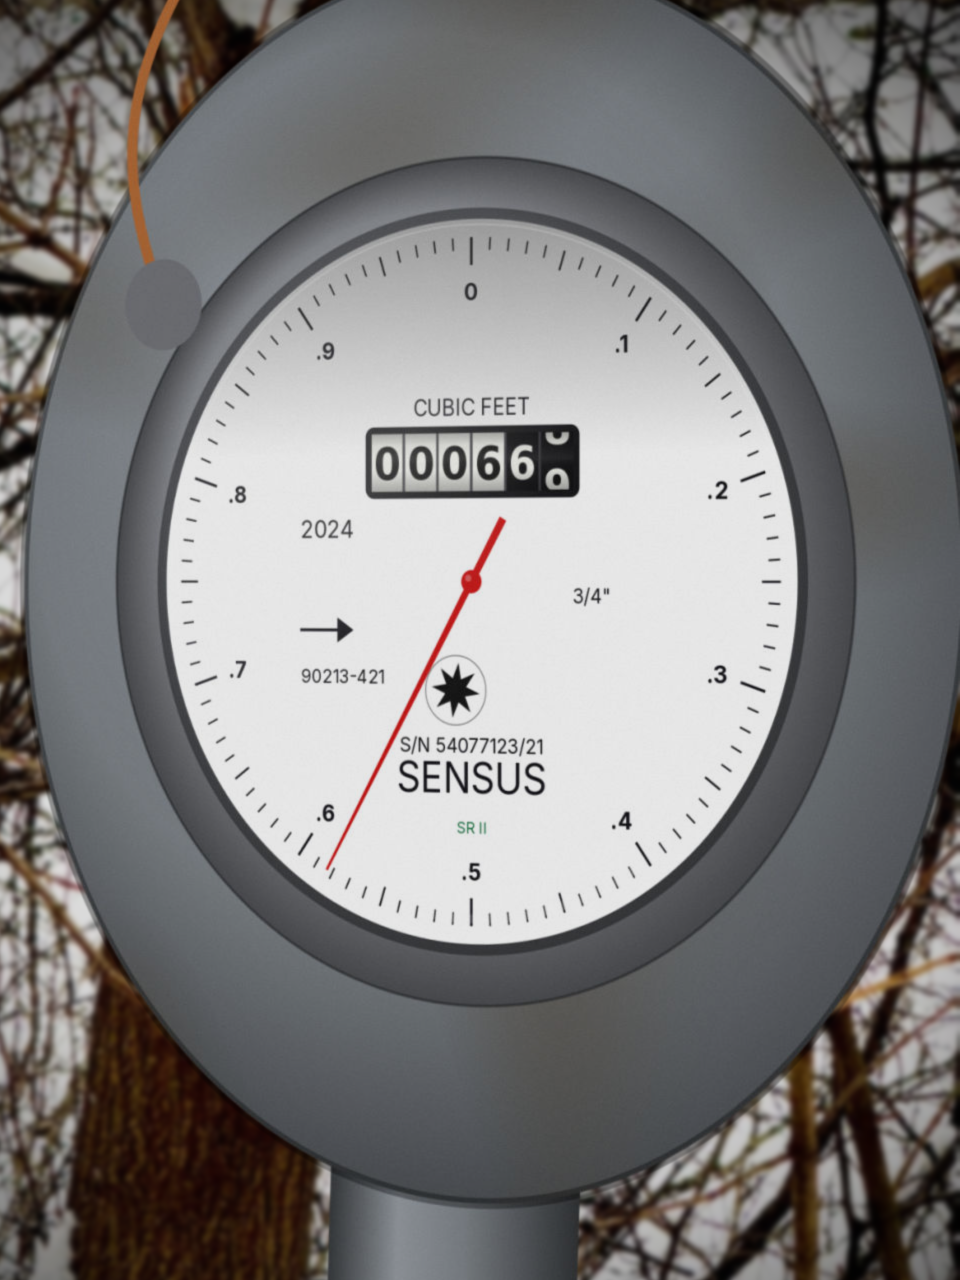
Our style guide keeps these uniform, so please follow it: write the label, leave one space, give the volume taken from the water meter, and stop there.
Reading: 668.58 ft³
